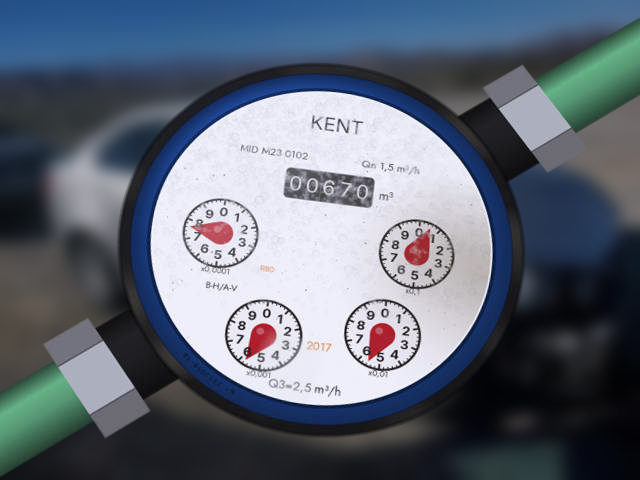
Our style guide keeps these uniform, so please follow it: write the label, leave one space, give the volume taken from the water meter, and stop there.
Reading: 670.0557 m³
